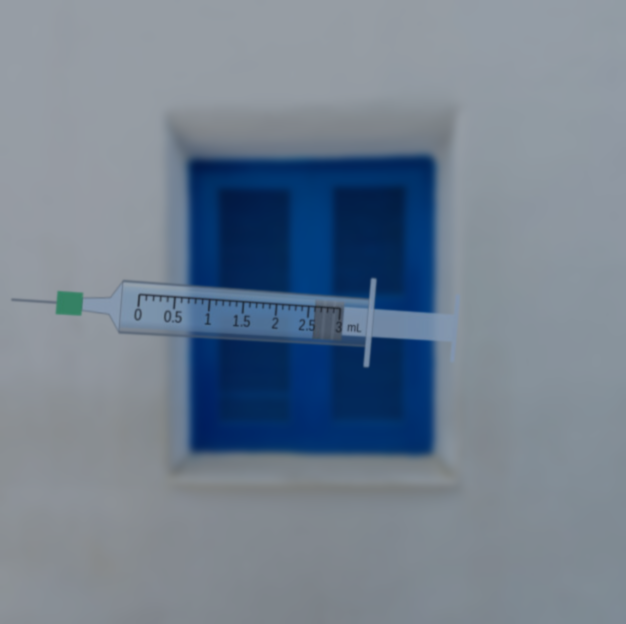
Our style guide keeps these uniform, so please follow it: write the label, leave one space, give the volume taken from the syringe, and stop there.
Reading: 2.6 mL
